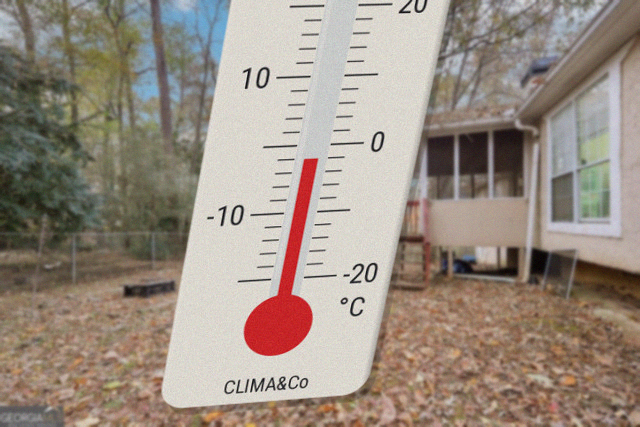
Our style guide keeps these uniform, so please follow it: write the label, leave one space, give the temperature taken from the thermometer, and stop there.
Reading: -2 °C
